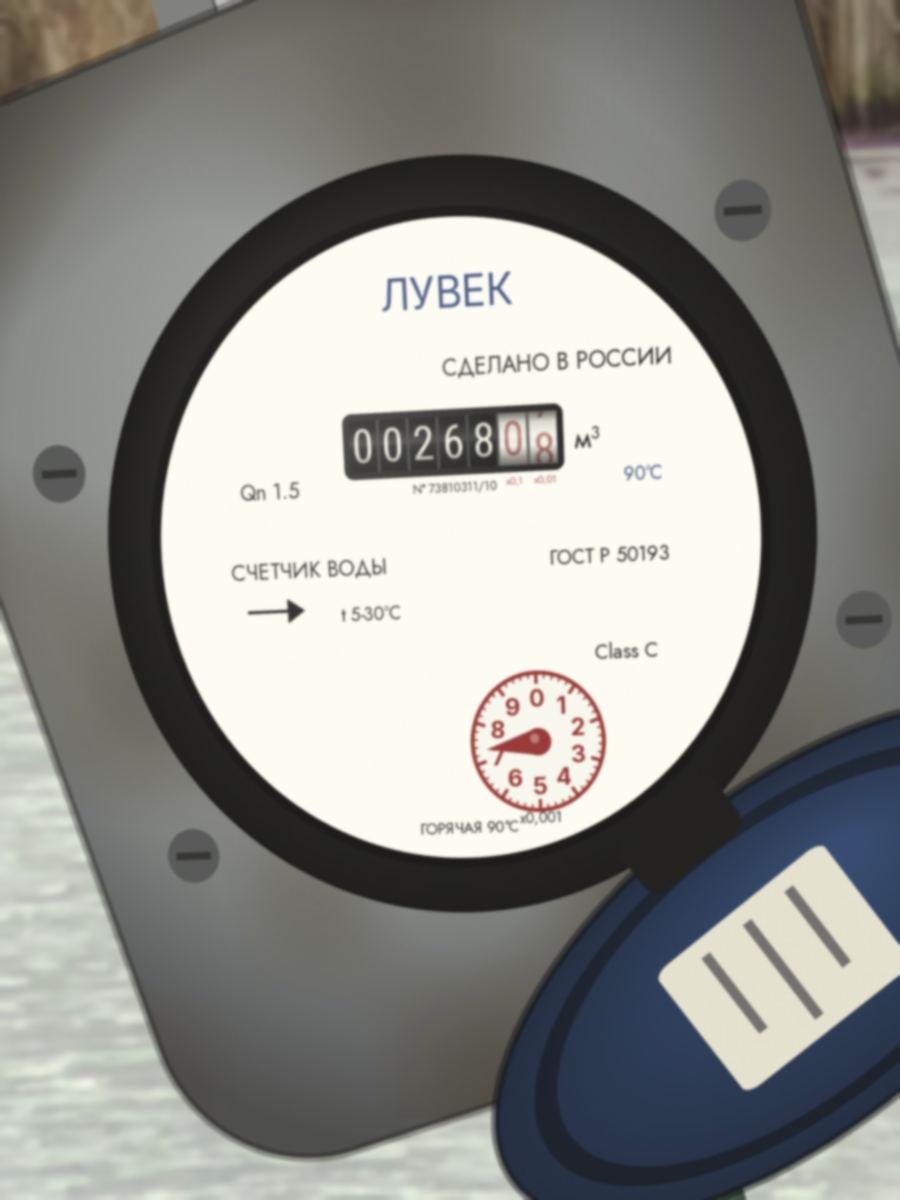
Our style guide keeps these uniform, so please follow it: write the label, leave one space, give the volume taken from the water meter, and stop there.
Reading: 268.077 m³
